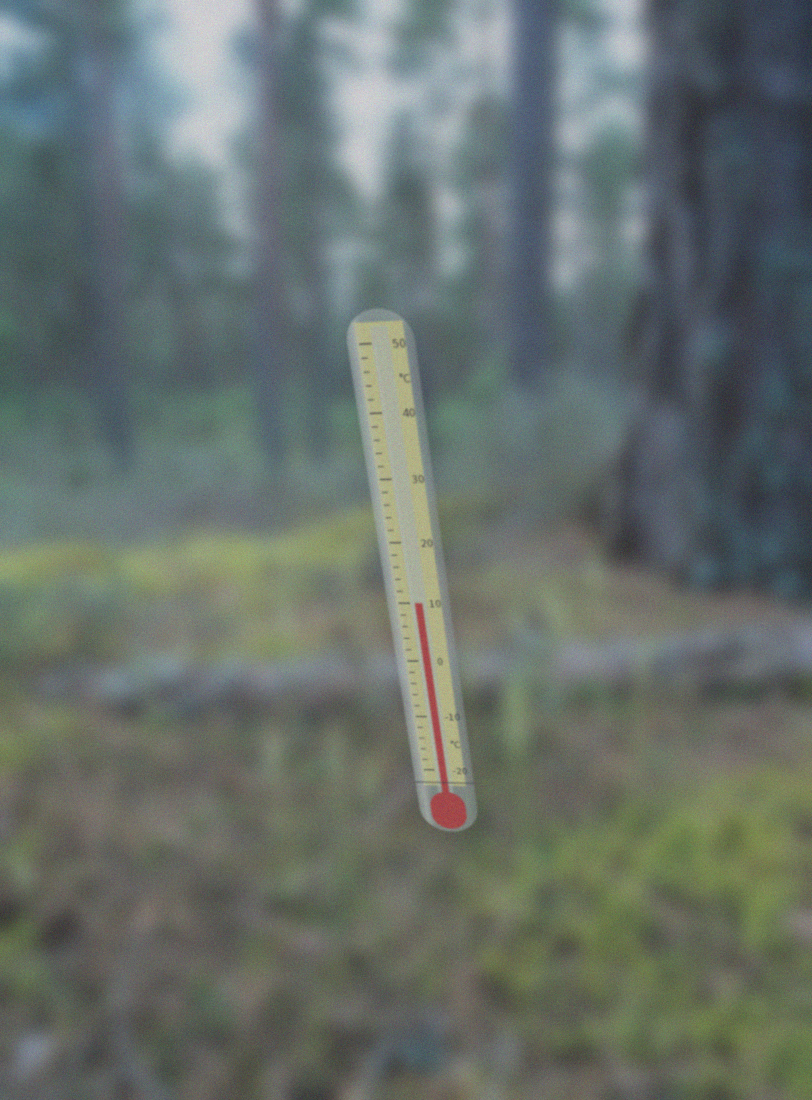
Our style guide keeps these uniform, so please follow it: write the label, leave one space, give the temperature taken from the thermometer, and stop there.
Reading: 10 °C
